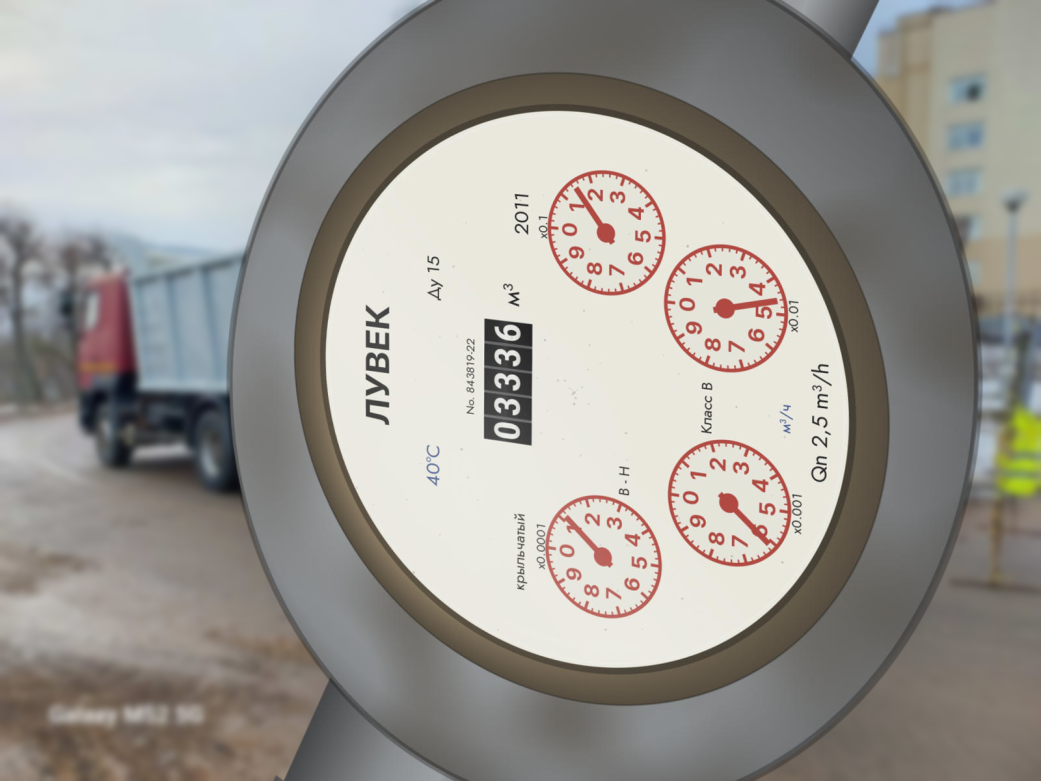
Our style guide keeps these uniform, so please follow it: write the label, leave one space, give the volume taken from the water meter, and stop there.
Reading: 3336.1461 m³
